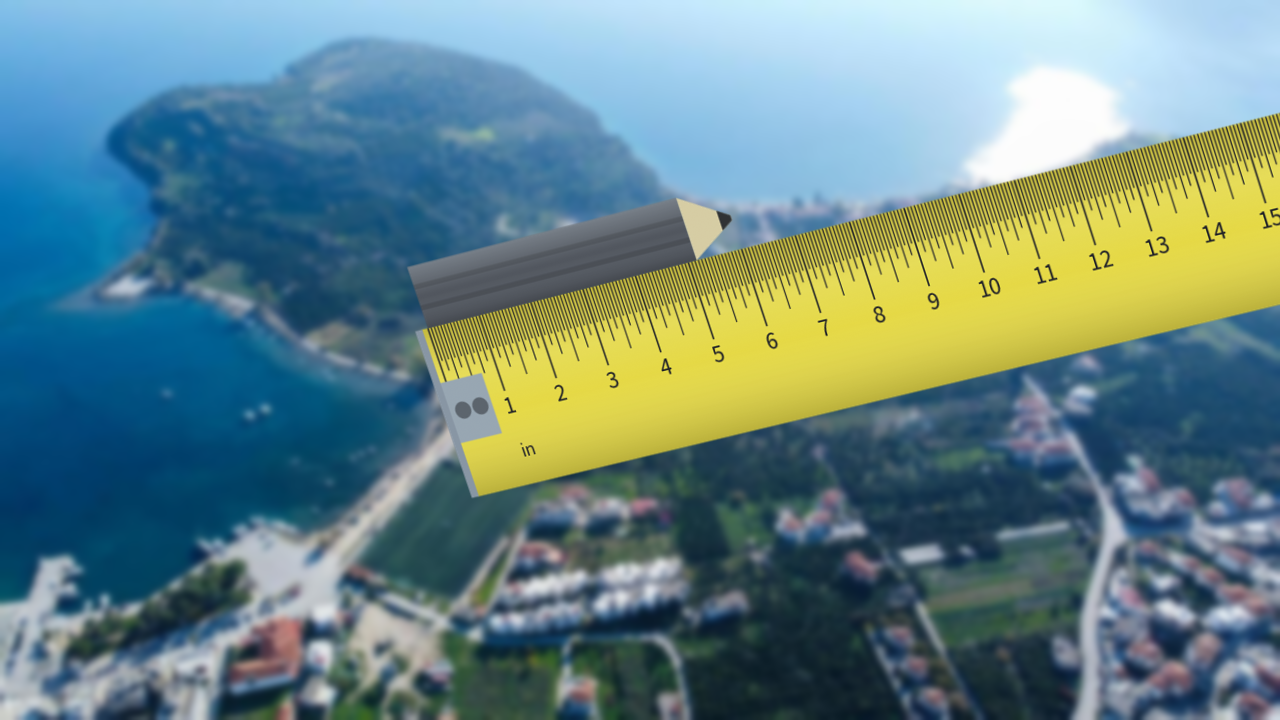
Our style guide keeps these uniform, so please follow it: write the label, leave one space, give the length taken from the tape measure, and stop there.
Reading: 6 in
